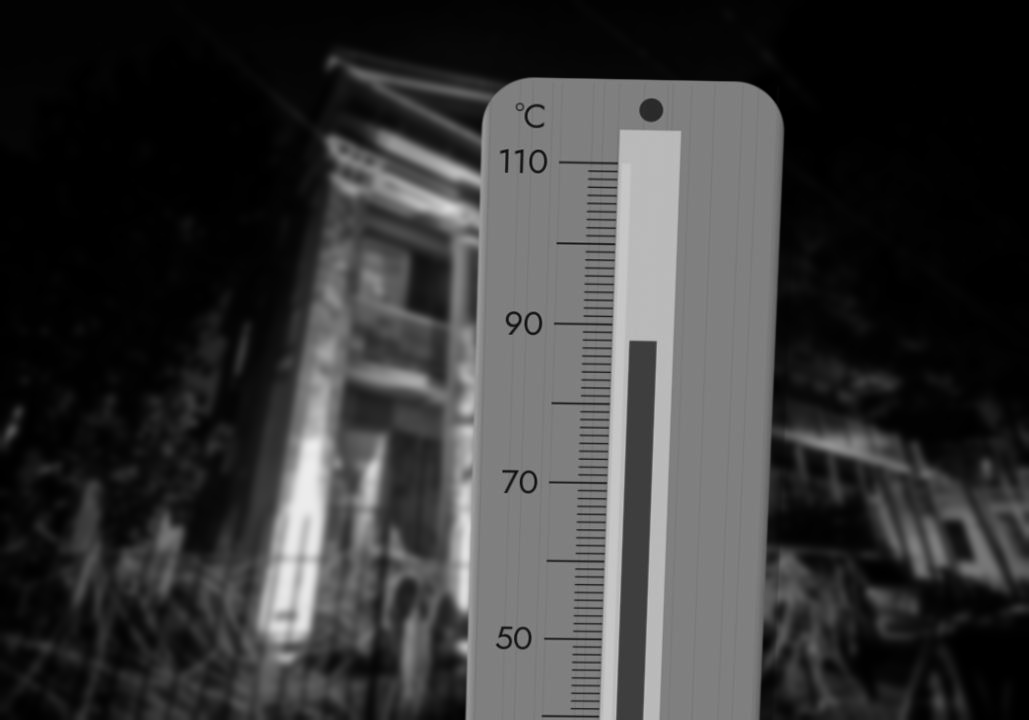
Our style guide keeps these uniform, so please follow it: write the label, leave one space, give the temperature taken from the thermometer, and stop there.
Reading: 88 °C
